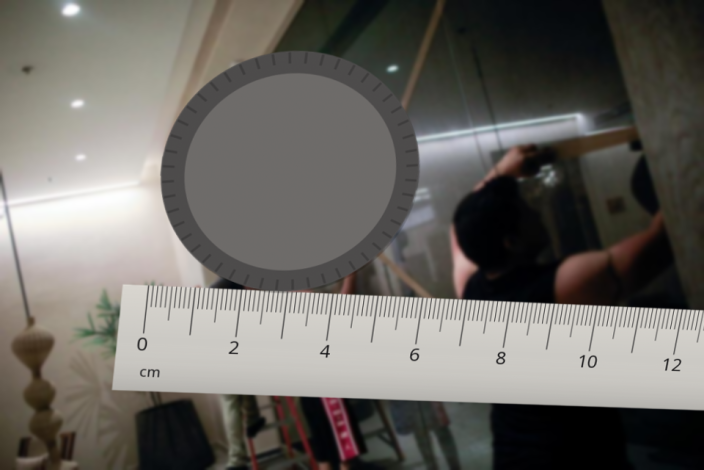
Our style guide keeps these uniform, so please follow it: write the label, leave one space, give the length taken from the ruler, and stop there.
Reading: 5.5 cm
